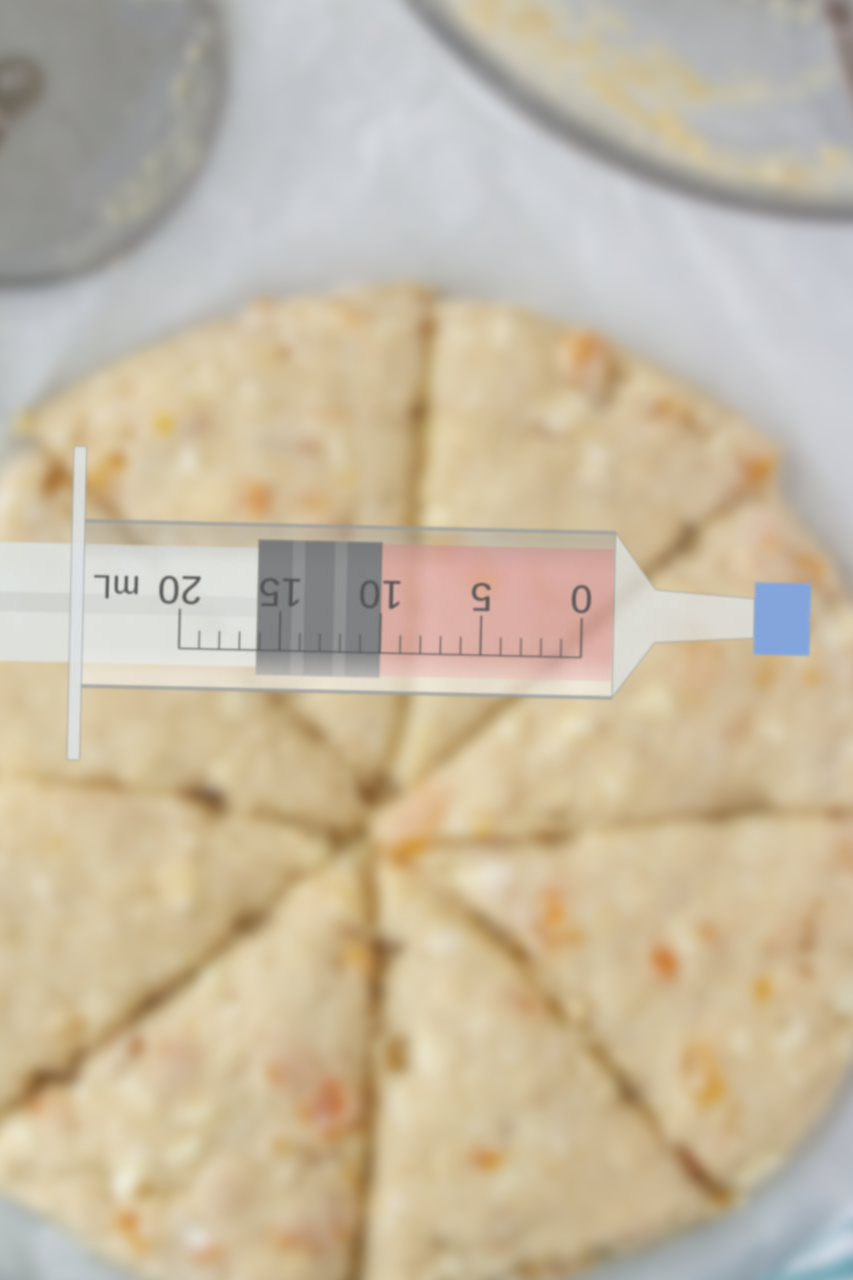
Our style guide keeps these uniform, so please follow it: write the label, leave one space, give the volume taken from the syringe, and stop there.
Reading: 10 mL
